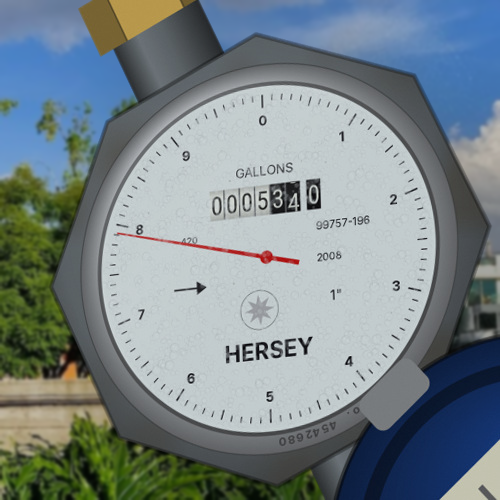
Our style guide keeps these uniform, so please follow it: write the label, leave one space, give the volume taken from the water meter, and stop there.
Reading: 5337.9 gal
